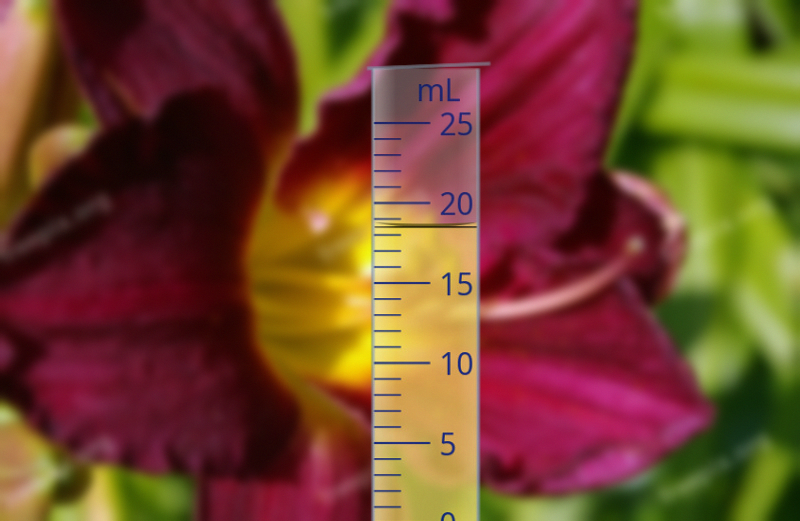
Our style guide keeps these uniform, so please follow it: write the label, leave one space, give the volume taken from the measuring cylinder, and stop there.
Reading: 18.5 mL
